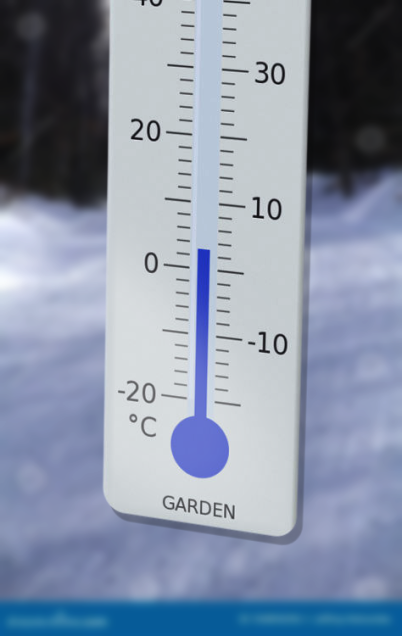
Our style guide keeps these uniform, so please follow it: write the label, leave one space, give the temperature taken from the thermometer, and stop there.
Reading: 3 °C
